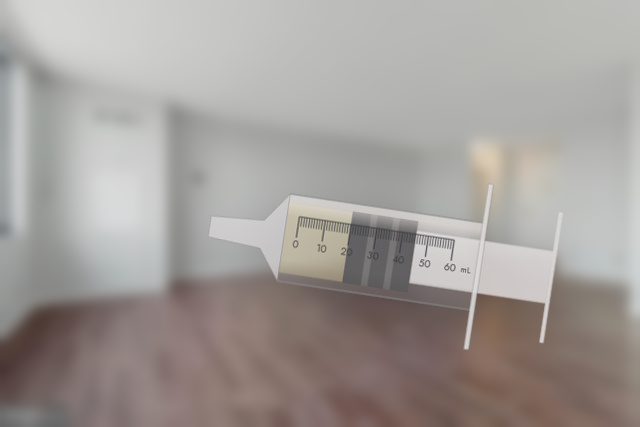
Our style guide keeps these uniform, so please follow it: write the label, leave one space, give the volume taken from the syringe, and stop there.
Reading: 20 mL
